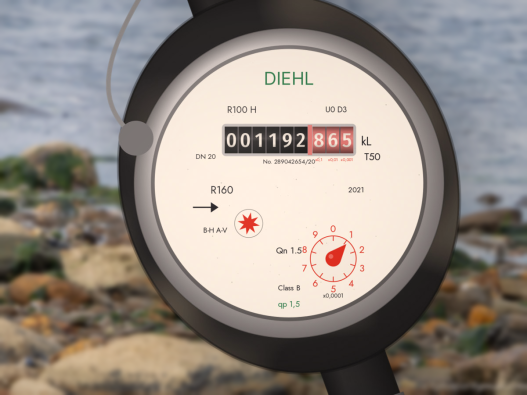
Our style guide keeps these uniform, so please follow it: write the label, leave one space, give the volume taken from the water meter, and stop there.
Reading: 1192.8651 kL
